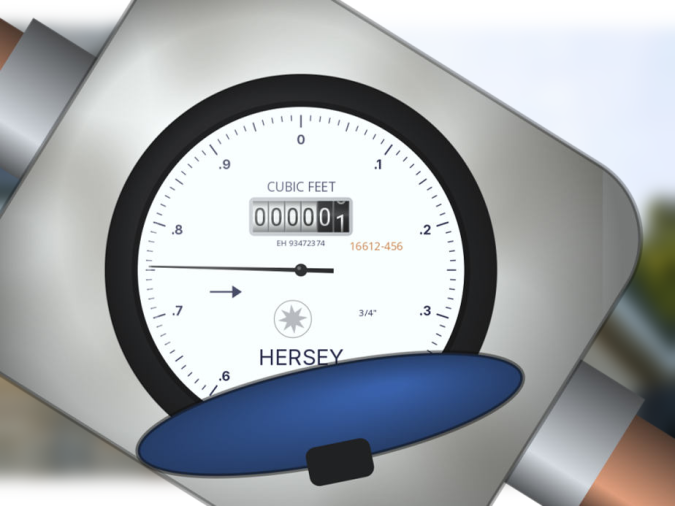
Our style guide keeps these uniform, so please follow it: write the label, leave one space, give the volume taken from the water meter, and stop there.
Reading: 0.75 ft³
